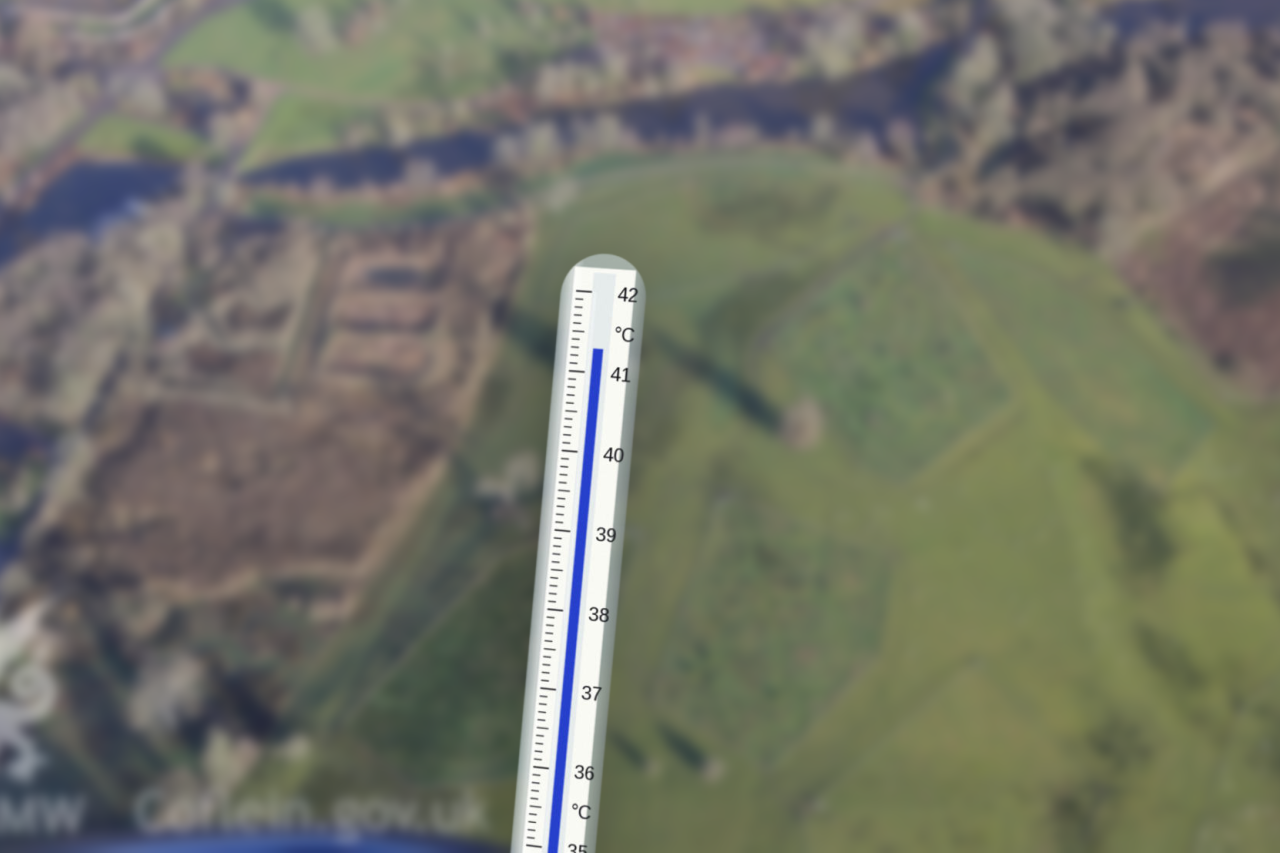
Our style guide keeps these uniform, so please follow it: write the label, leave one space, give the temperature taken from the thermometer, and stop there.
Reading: 41.3 °C
